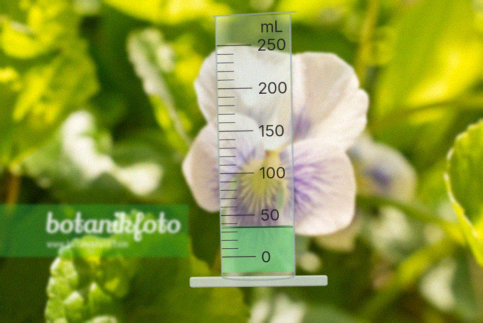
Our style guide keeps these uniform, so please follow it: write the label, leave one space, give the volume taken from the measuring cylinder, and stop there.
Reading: 35 mL
